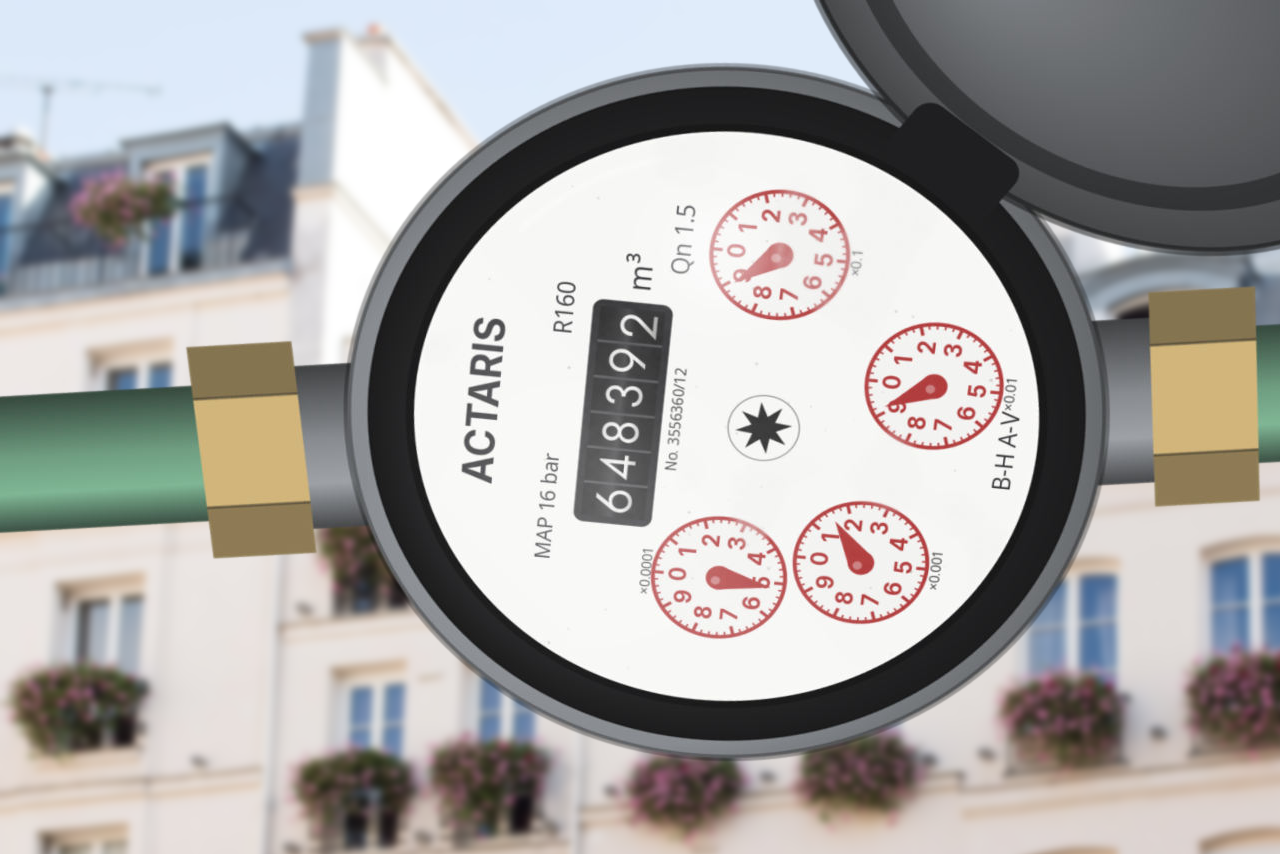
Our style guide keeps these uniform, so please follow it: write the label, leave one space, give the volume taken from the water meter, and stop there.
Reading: 648391.8915 m³
